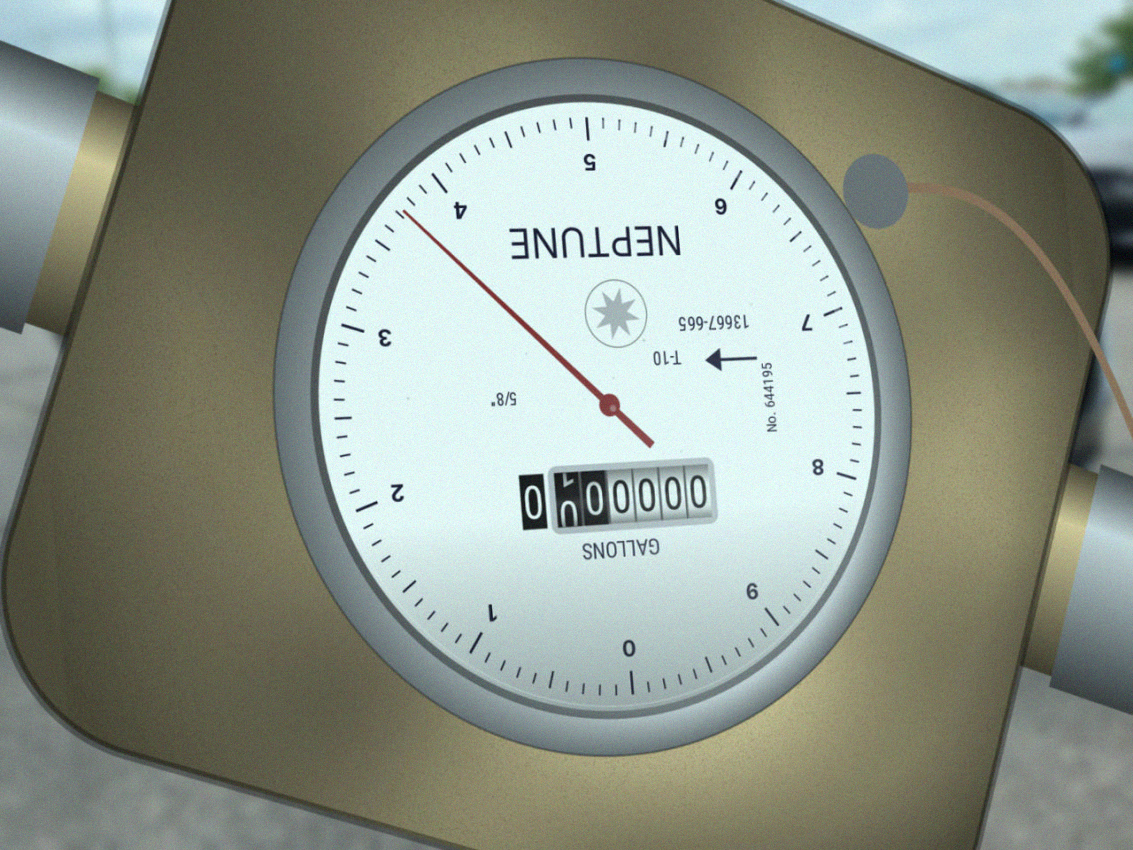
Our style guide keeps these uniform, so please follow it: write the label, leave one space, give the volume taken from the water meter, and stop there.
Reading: 3.7 gal
